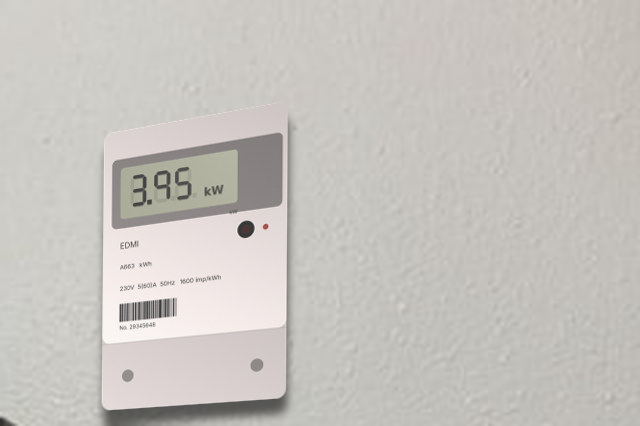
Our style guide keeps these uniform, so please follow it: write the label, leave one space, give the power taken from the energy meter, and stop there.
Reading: 3.95 kW
